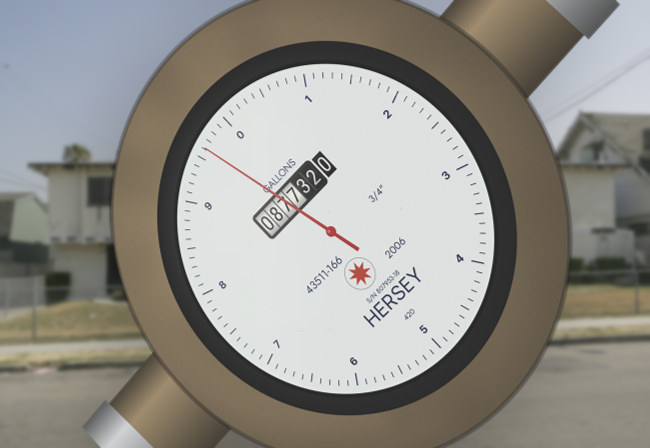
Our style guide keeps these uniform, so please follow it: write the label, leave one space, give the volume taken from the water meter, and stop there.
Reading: 877319.6 gal
